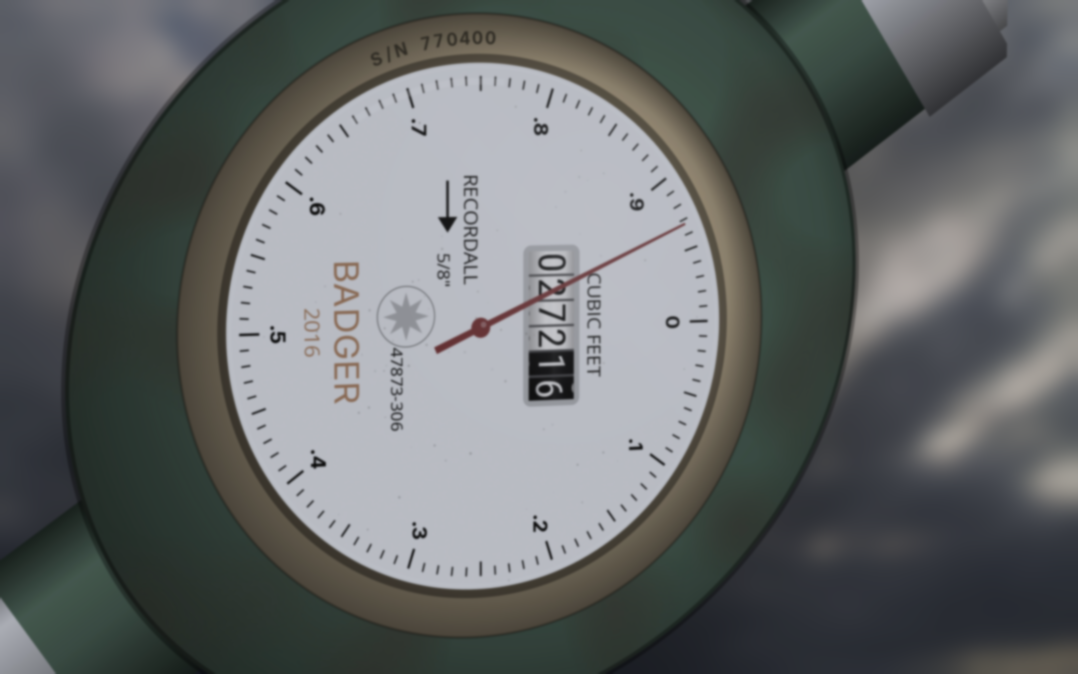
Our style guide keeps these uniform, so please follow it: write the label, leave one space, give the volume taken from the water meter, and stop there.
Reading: 27215.93 ft³
